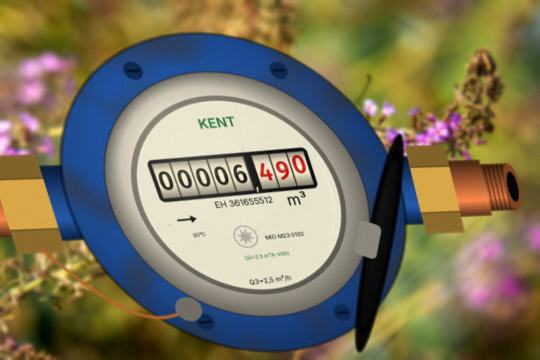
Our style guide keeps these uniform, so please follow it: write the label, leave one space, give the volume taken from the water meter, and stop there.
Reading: 6.490 m³
